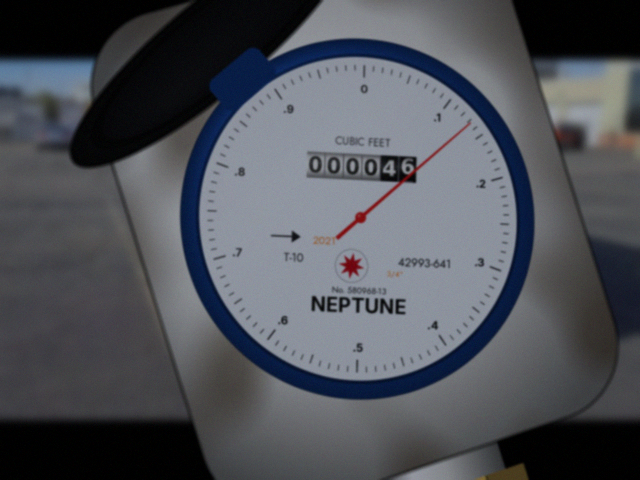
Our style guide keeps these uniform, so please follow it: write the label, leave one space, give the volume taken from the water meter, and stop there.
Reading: 46.13 ft³
